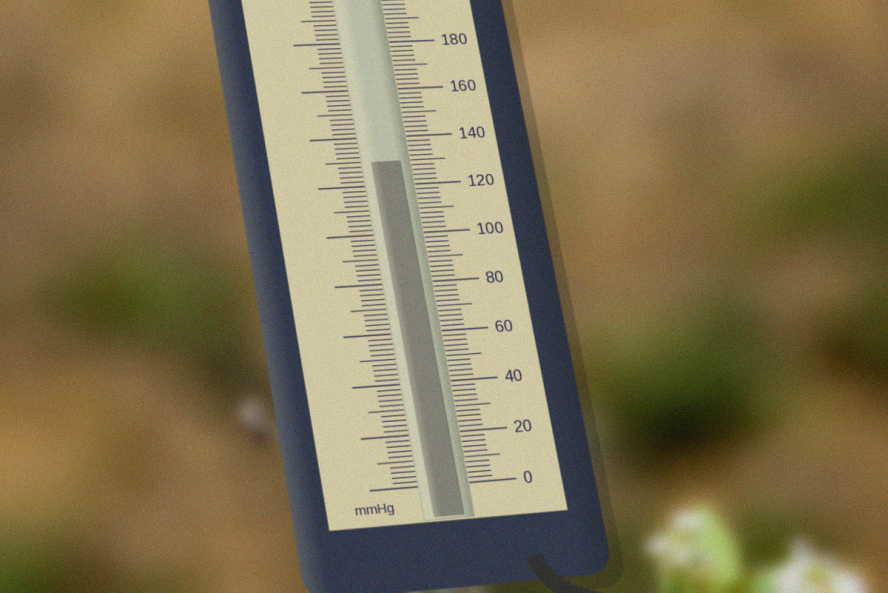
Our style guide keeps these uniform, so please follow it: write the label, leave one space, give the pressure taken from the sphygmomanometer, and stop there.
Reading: 130 mmHg
